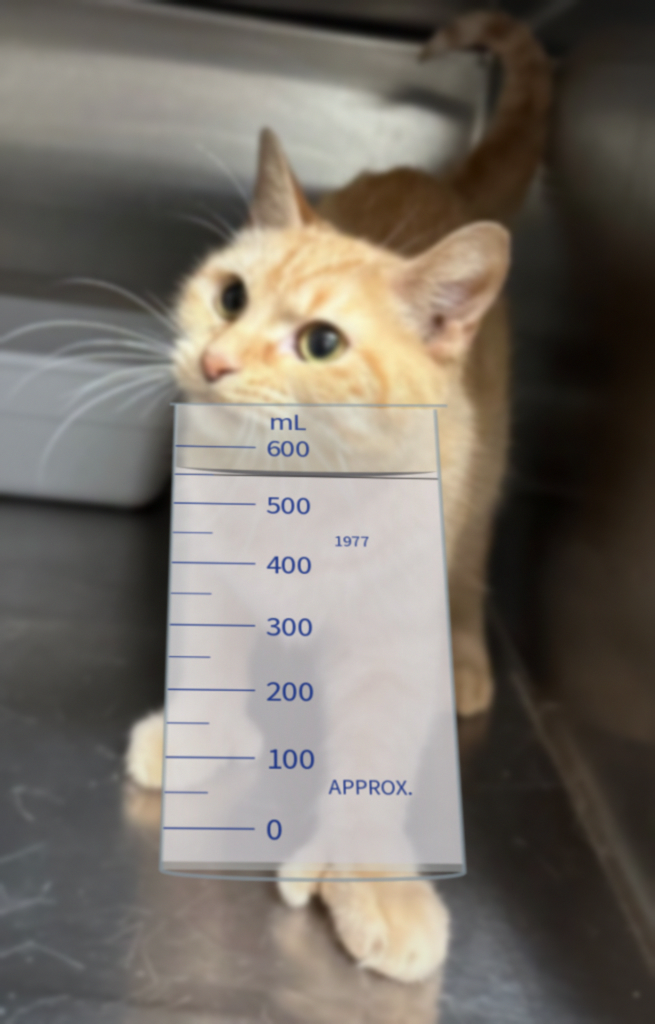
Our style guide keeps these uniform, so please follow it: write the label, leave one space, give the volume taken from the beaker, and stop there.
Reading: 550 mL
